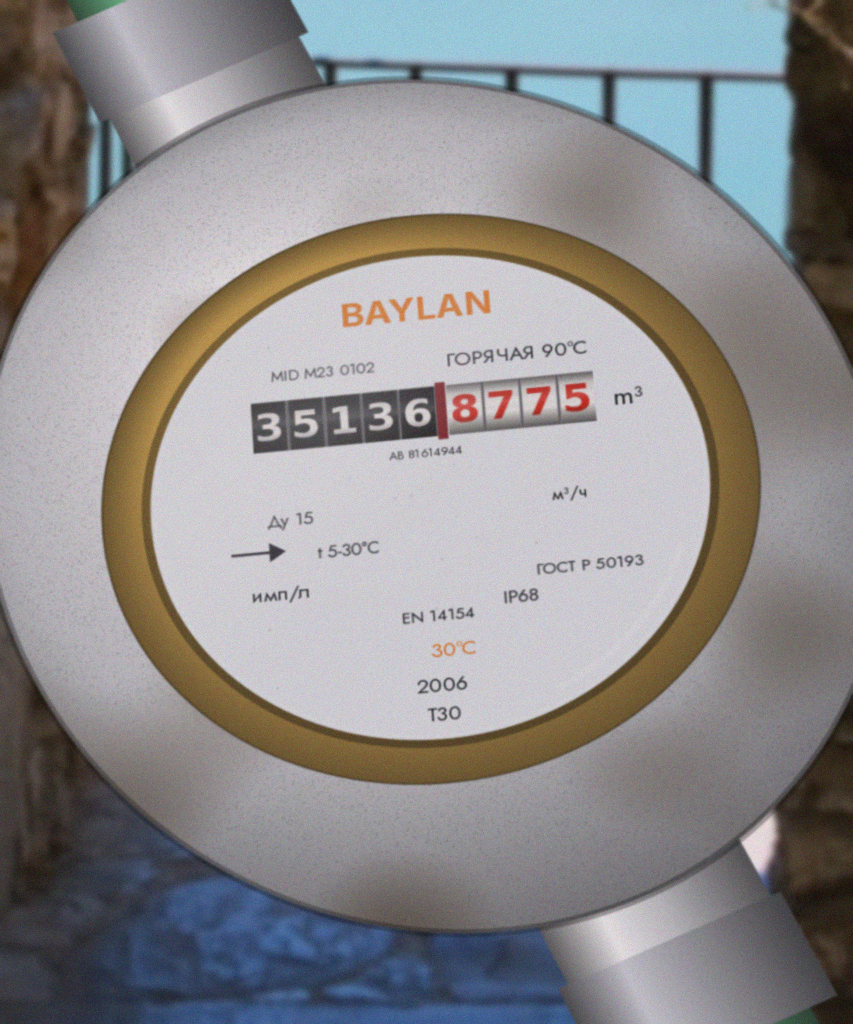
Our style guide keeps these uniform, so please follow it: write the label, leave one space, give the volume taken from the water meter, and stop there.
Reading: 35136.8775 m³
